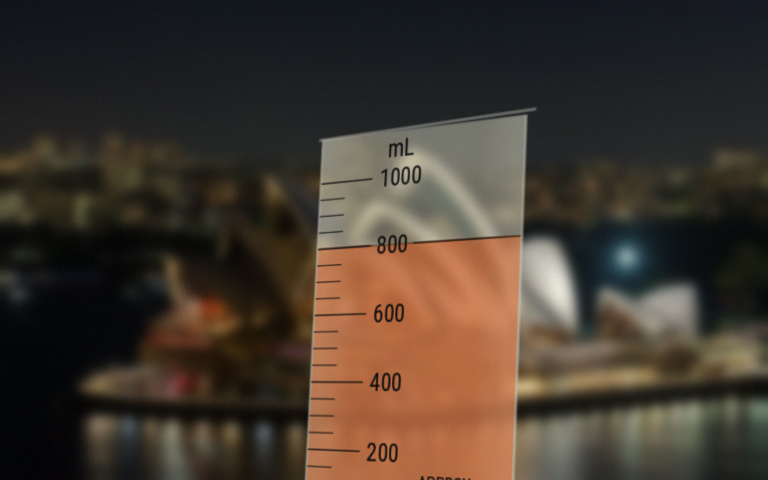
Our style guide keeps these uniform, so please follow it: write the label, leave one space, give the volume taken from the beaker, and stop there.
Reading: 800 mL
